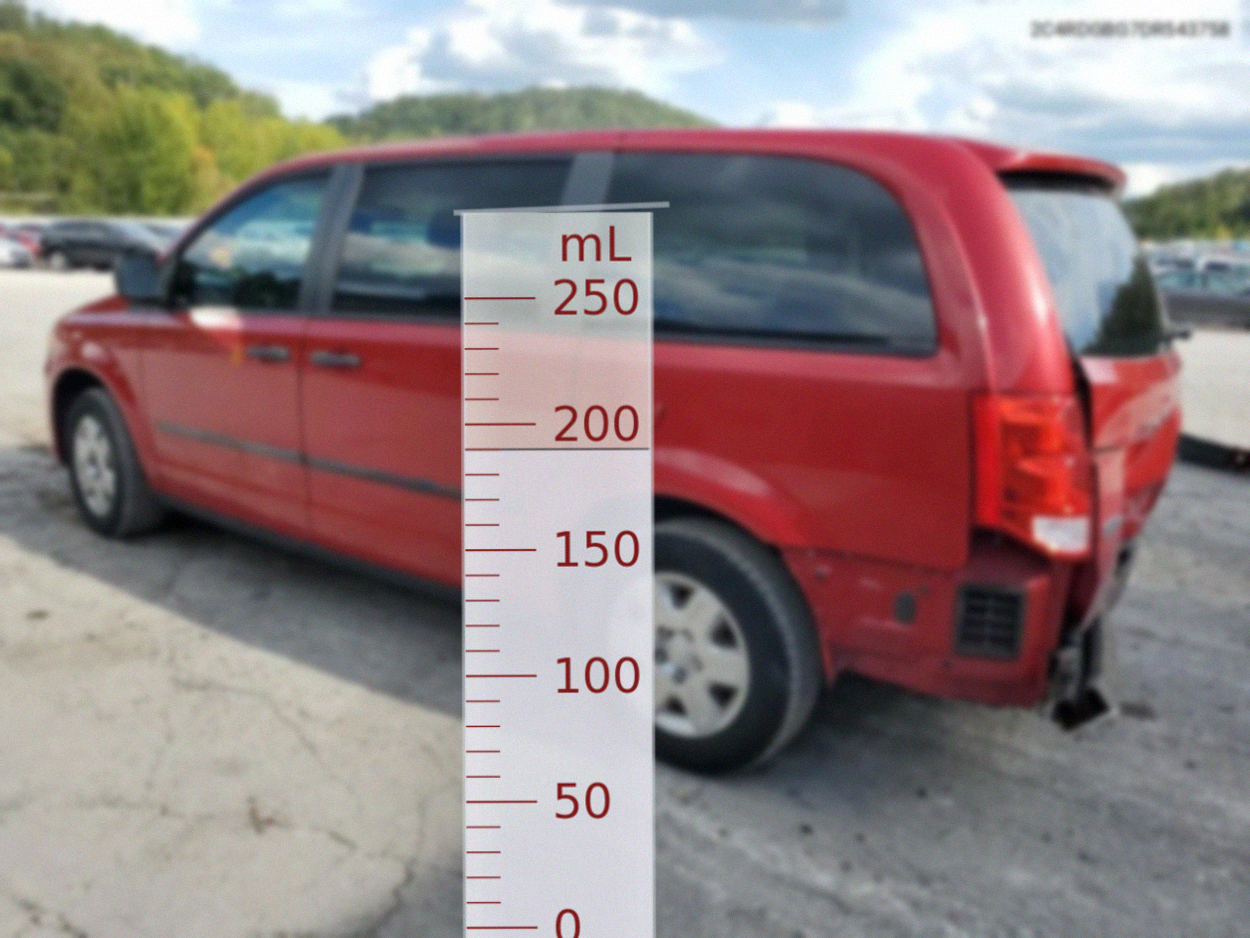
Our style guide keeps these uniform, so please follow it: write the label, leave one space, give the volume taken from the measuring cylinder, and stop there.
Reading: 190 mL
